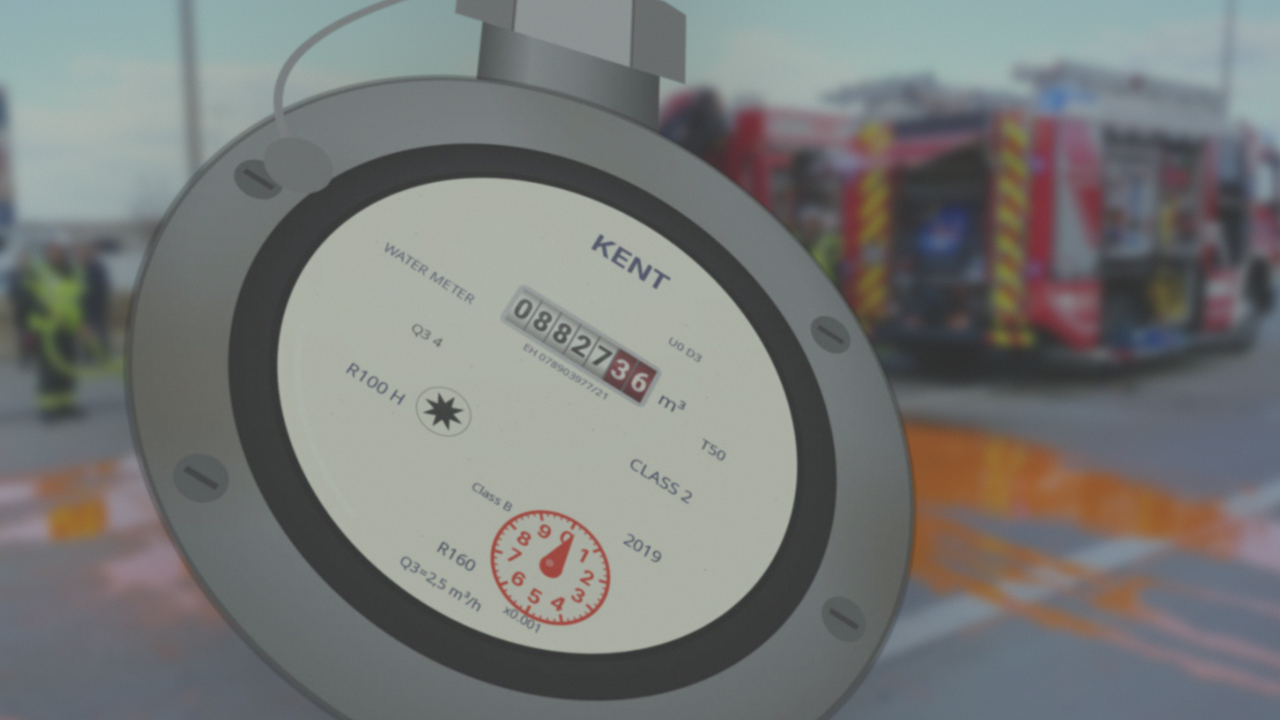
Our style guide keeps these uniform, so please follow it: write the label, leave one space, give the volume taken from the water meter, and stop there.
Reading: 8827.360 m³
